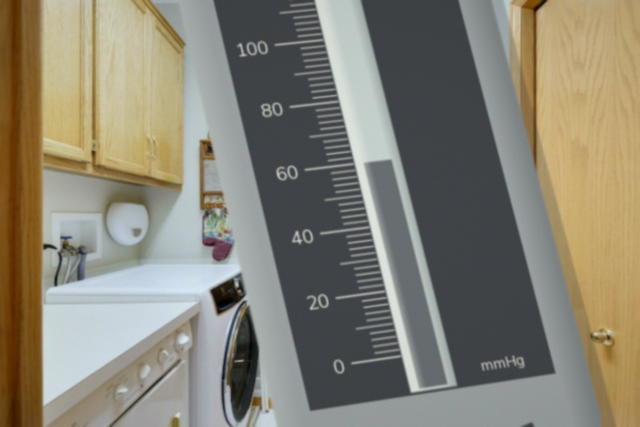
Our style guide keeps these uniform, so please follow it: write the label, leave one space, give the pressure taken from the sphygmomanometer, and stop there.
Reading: 60 mmHg
